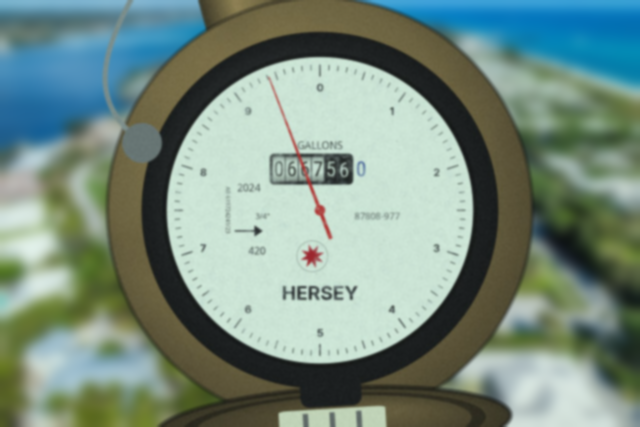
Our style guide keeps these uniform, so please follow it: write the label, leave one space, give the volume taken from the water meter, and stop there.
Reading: 667559.4 gal
